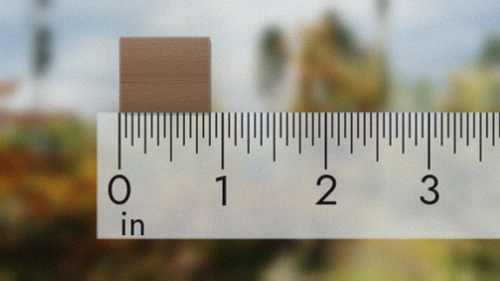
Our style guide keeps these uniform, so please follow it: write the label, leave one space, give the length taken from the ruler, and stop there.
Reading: 0.875 in
